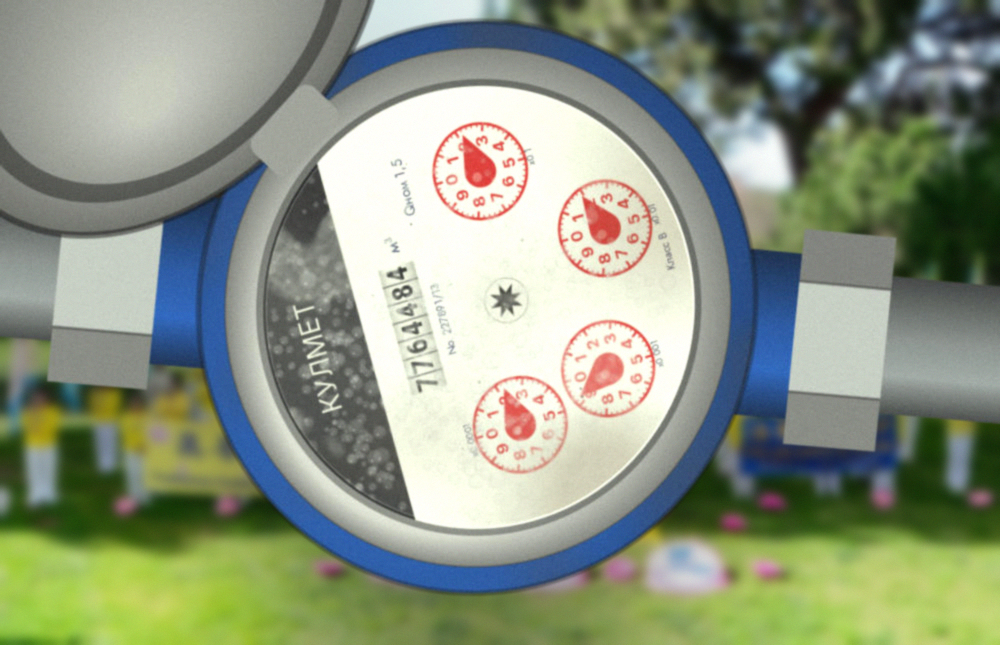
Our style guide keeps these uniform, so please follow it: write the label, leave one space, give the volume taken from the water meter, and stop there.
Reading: 7764484.2192 m³
